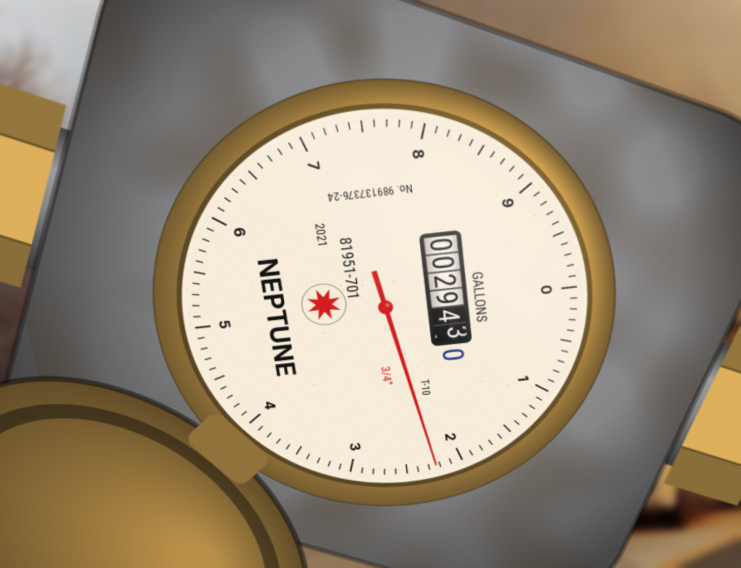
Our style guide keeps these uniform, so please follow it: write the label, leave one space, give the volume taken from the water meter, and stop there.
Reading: 29432.2 gal
